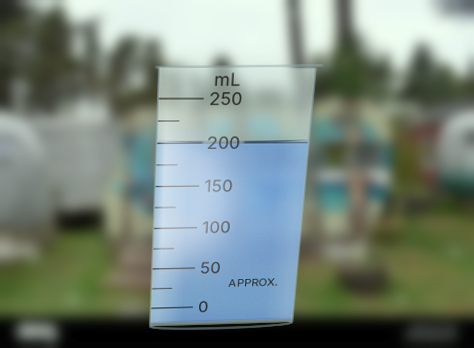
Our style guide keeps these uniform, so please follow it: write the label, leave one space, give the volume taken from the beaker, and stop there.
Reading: 200 mL
